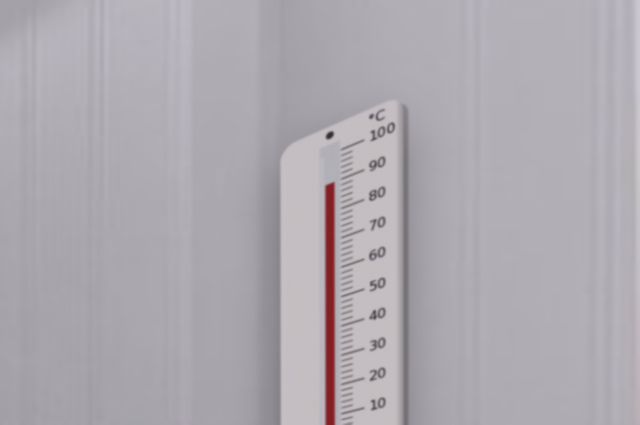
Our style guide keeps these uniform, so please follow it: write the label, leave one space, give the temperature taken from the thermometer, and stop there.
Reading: 90 °C
